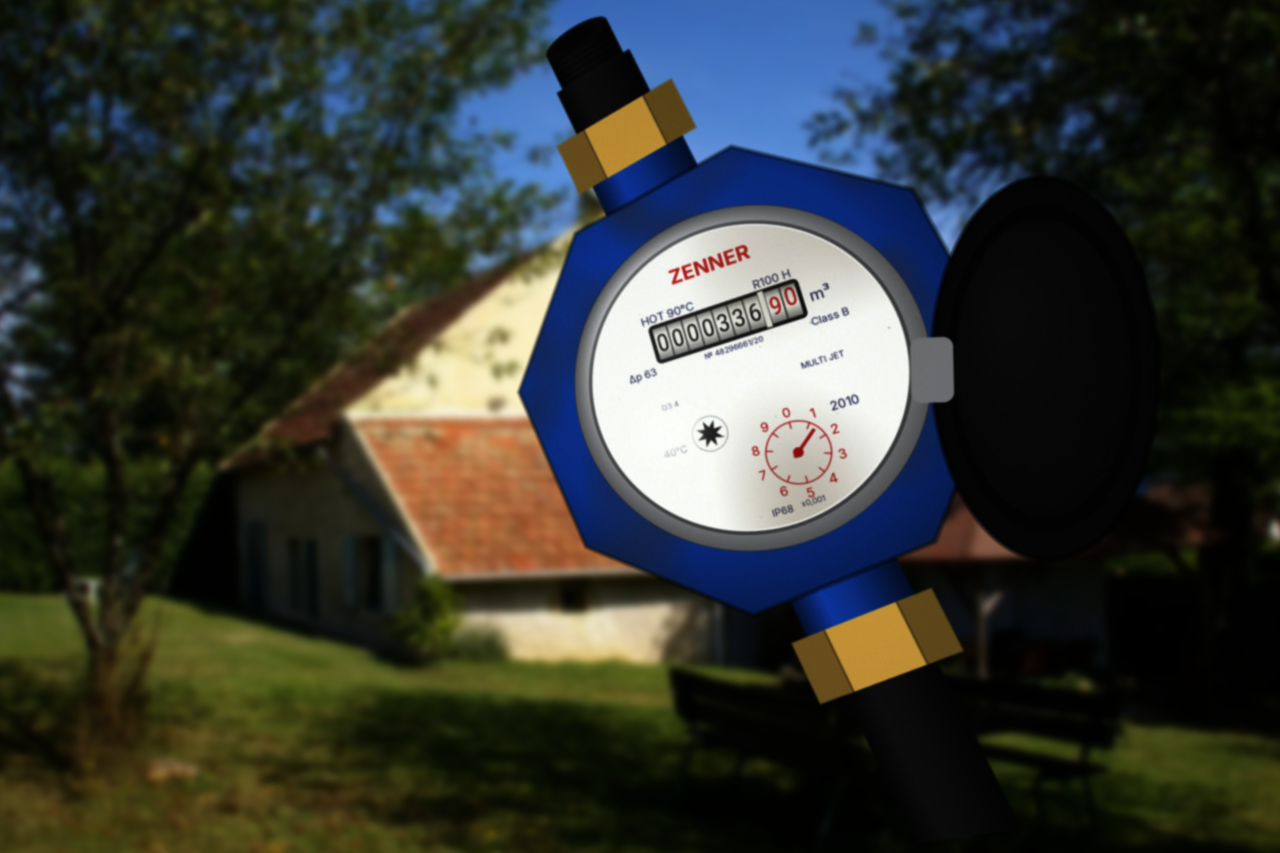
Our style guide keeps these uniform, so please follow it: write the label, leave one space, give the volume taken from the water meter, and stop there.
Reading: 336.901 m³
